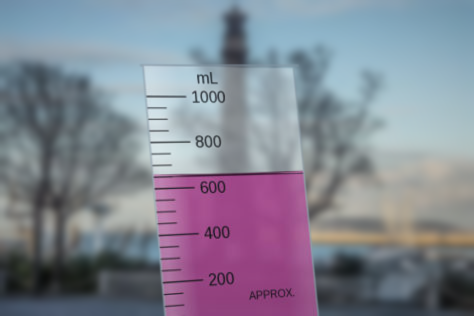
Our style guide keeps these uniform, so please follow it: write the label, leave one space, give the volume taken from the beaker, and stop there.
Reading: 650 mL
